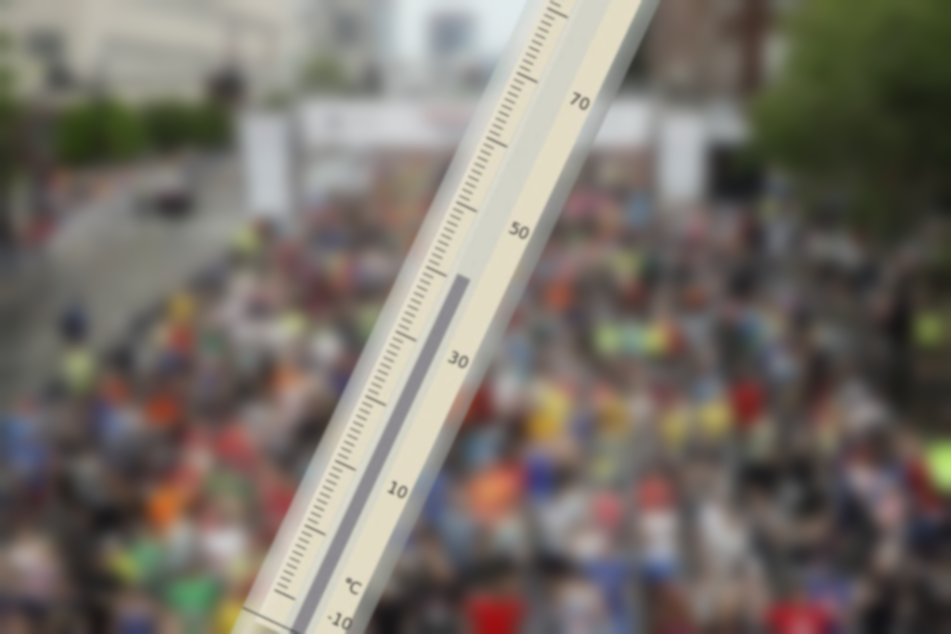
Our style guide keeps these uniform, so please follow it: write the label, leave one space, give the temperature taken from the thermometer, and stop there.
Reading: 41 °C
